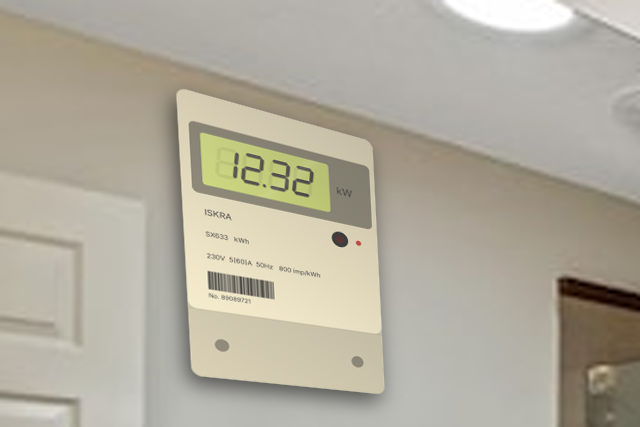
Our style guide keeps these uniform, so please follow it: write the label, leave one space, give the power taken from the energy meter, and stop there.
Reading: 12.32 kW
